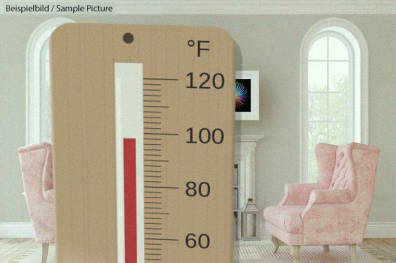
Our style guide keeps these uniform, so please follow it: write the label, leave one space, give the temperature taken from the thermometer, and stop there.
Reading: 98 °F
